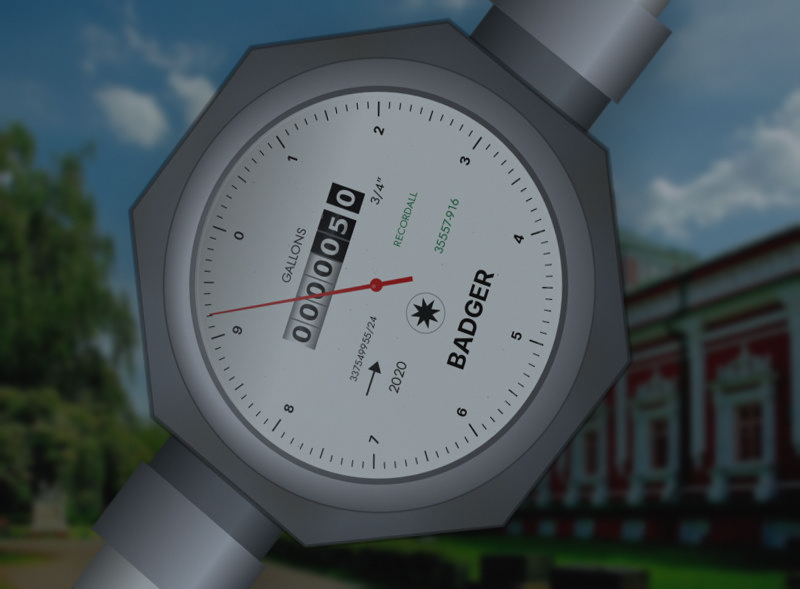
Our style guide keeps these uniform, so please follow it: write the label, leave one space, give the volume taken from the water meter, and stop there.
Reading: 49.2 gal
